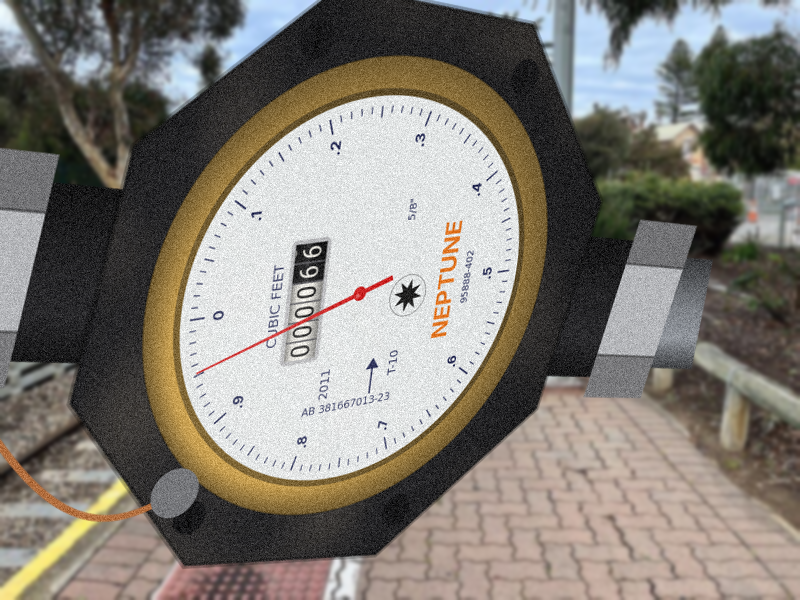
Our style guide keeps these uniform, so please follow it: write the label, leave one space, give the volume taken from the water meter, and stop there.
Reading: 65.95 ft³
